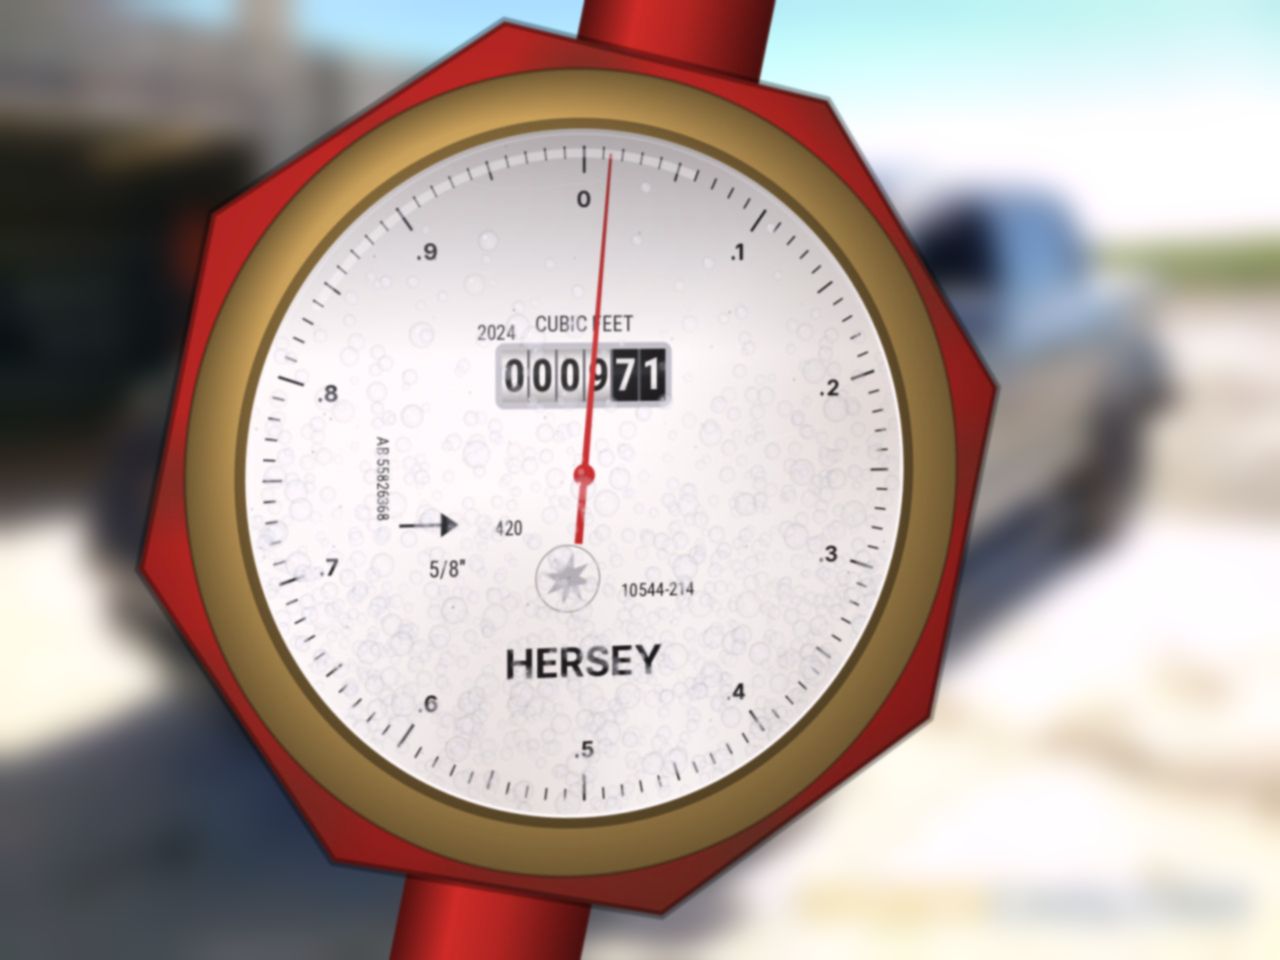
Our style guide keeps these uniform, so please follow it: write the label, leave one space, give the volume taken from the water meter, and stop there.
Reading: 971.01 ft³
